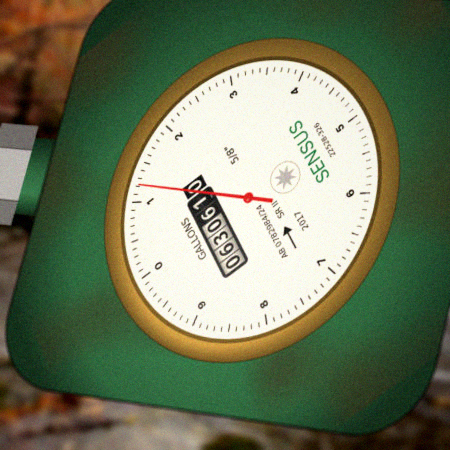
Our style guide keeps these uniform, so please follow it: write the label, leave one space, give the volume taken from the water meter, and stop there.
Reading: 630611.2 gal
